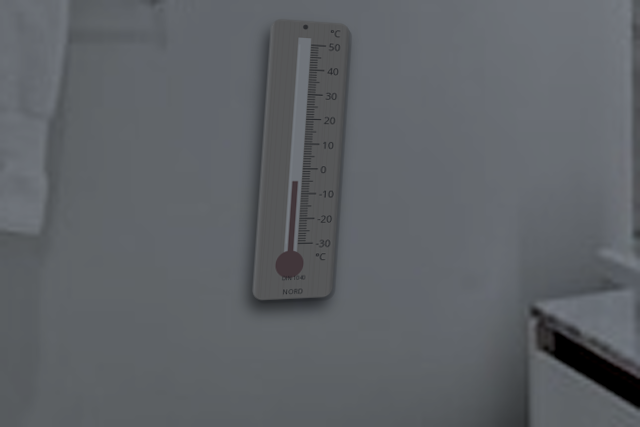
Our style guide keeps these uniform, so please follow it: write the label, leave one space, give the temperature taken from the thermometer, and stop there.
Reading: -5 °C
